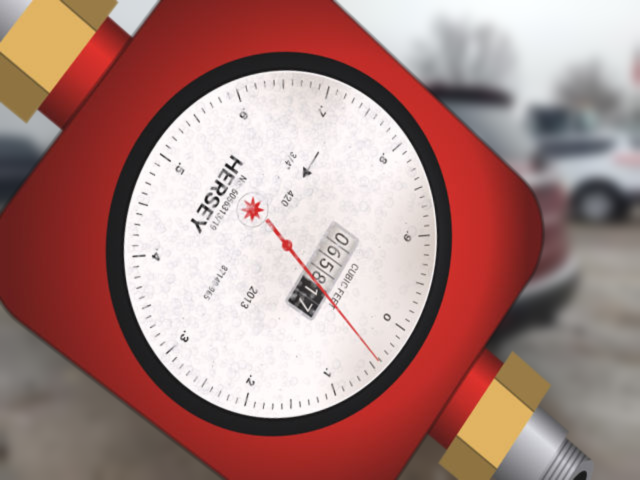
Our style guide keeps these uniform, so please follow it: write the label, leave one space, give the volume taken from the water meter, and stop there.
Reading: 65817.04 ft³
